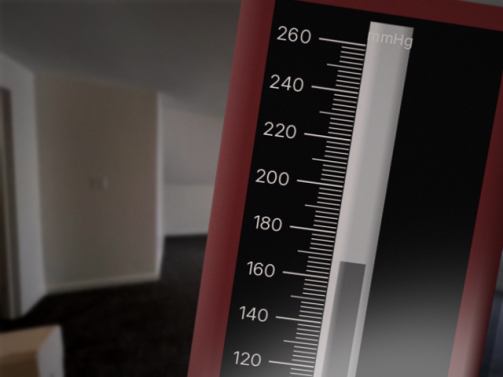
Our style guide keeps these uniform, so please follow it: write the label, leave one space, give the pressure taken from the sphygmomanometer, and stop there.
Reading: 168 mmHg
